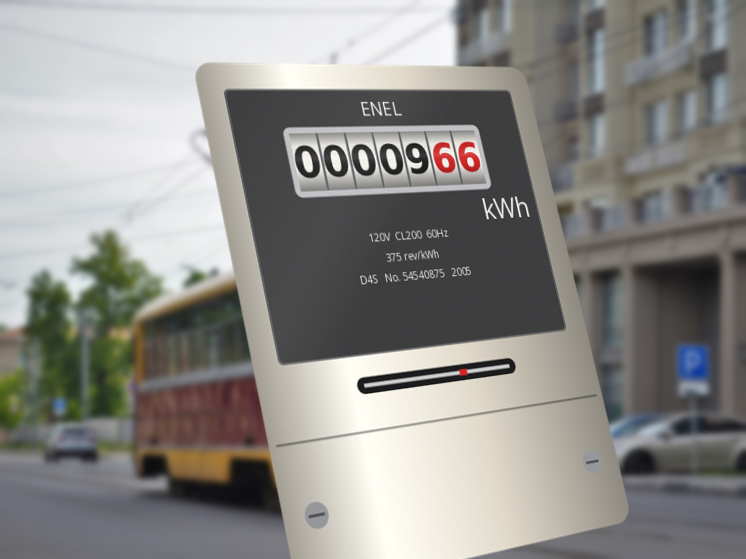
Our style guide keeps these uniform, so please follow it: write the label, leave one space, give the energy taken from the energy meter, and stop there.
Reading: 9.66 kWh
